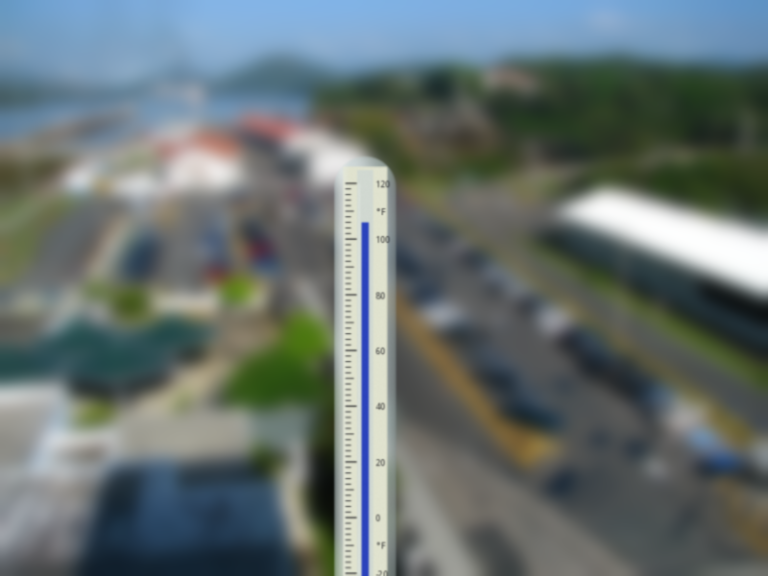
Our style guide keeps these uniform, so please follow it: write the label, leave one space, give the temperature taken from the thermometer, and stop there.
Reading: 106 °F
